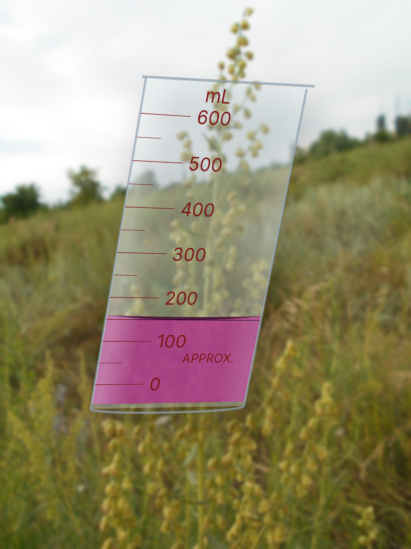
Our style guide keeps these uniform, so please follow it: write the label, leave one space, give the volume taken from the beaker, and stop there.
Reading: 150 mL
